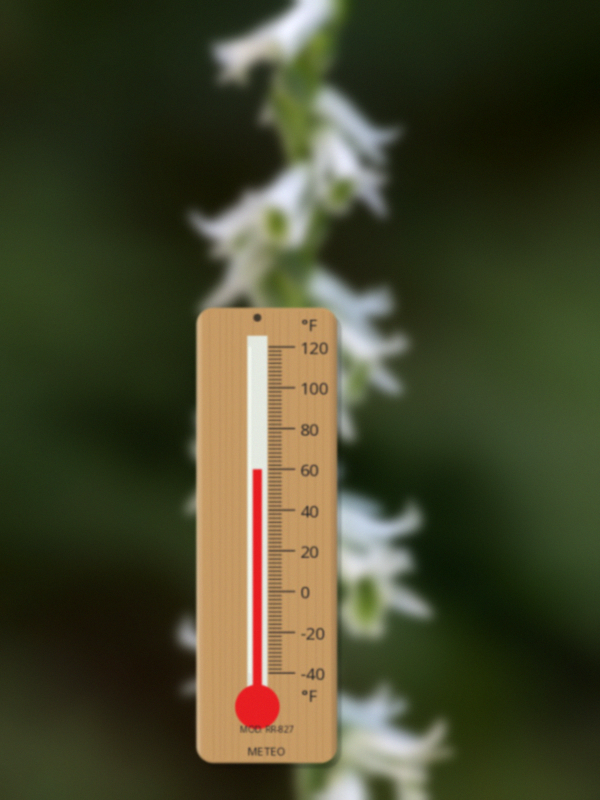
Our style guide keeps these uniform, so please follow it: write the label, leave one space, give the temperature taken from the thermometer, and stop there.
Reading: 60 °F
